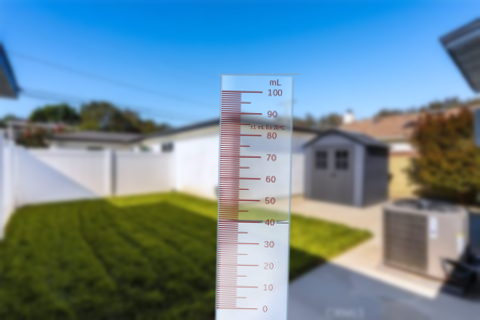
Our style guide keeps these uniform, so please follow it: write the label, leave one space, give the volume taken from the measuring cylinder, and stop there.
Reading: 40 mL
